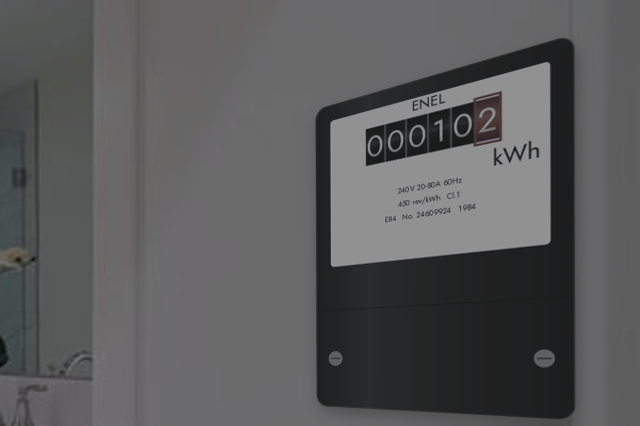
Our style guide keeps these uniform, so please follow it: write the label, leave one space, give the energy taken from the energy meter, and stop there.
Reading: 10.2 kWh
